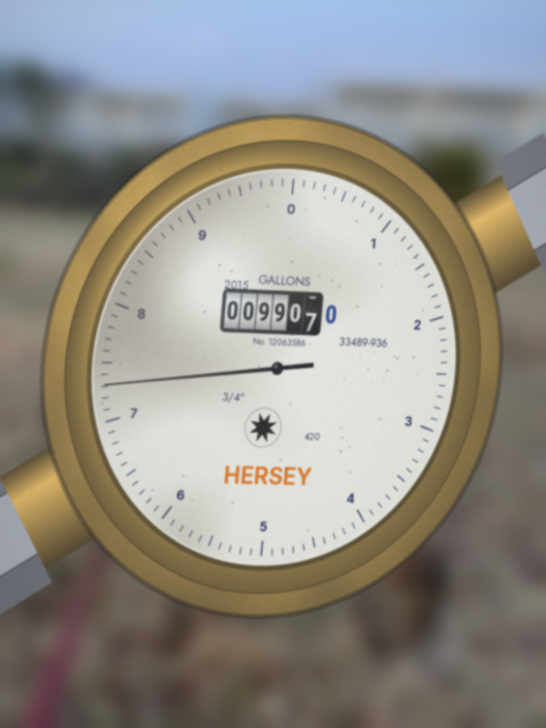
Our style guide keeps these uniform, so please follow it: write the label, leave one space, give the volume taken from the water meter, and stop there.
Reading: 99067.3 gal
